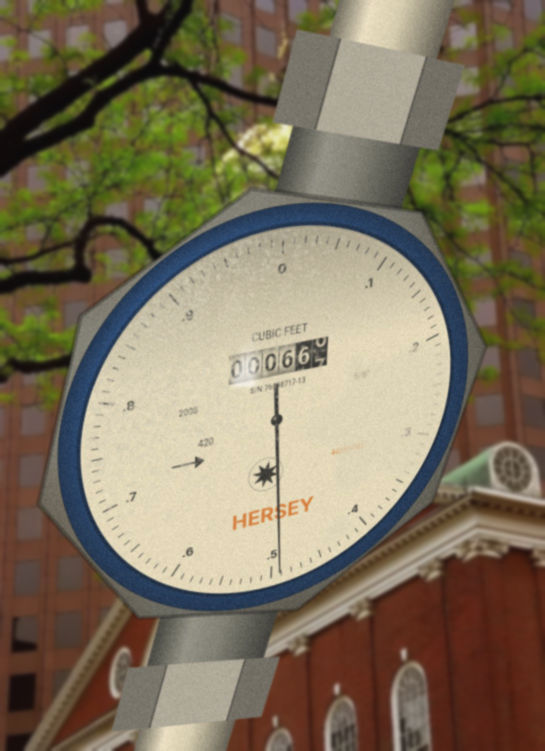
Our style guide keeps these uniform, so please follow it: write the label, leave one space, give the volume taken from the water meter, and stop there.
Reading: 666.49 ft³
